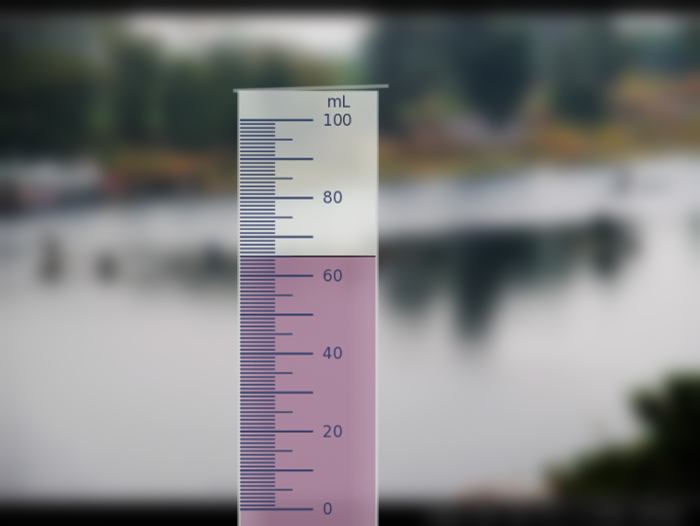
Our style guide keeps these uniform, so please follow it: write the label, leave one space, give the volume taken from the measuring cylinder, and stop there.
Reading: 65 mL
